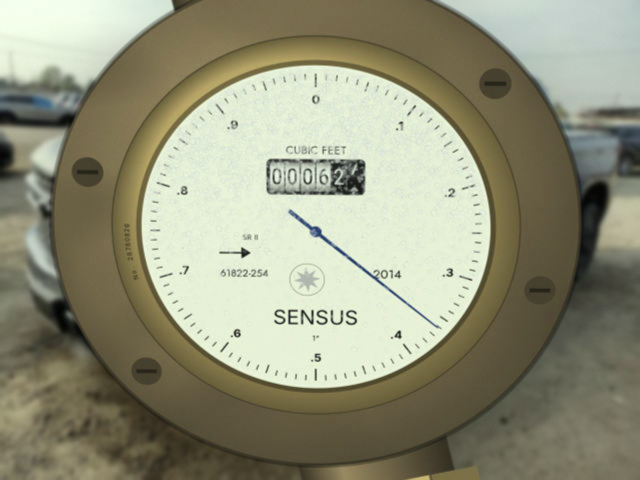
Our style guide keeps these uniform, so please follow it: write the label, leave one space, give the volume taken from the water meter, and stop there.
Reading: 627.36 ft³
